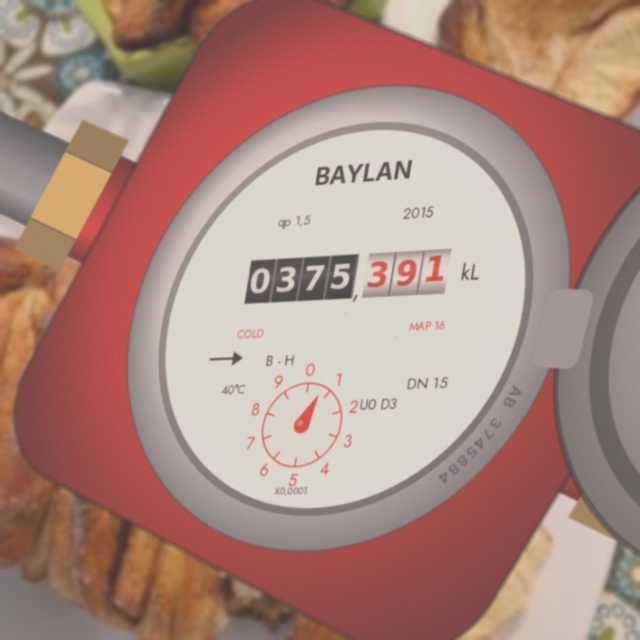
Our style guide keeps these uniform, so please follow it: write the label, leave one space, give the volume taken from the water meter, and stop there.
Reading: 375.3910 kL
